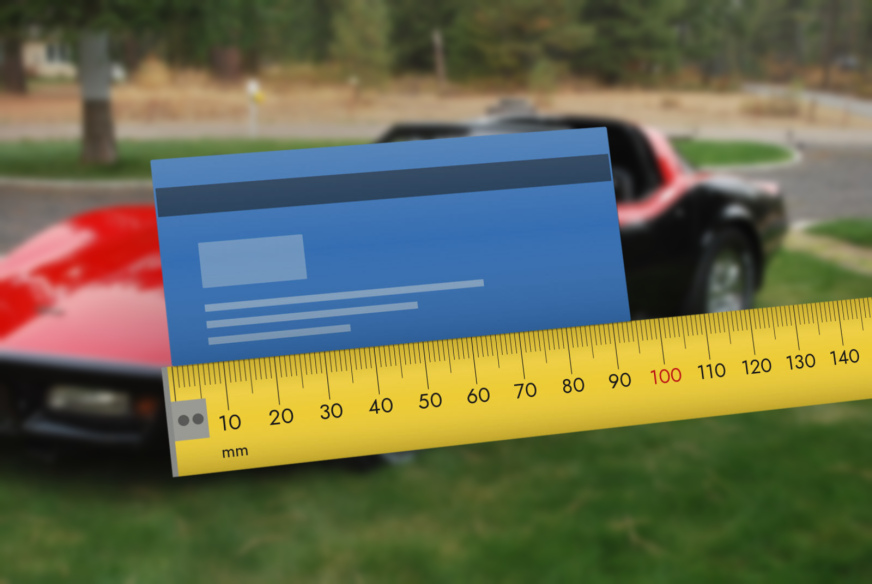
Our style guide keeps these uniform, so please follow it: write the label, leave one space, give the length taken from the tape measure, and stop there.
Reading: 94 mm
